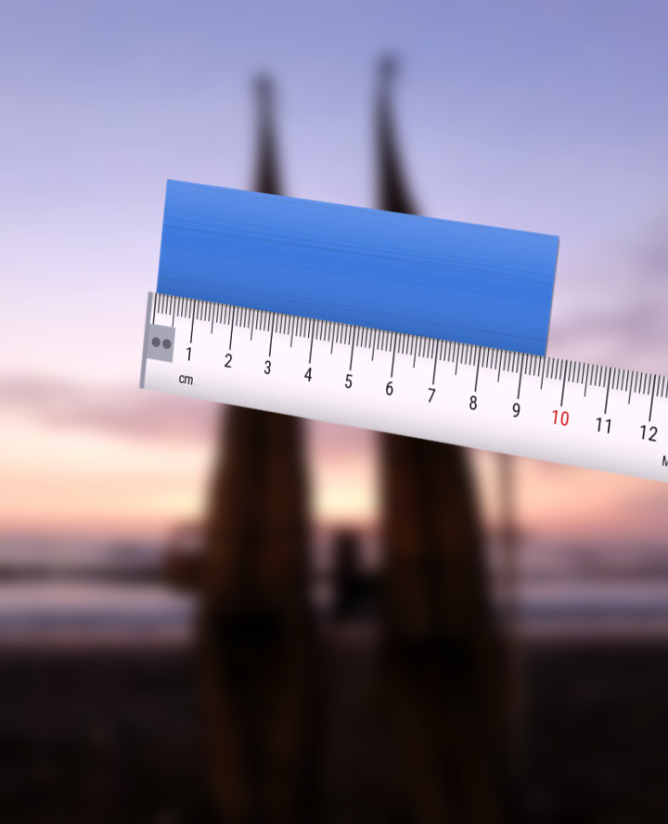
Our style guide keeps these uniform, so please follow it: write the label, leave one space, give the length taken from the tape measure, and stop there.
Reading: 9.5 cm
